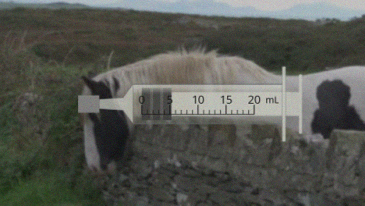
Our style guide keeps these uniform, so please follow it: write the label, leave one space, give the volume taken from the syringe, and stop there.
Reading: 0 mL
